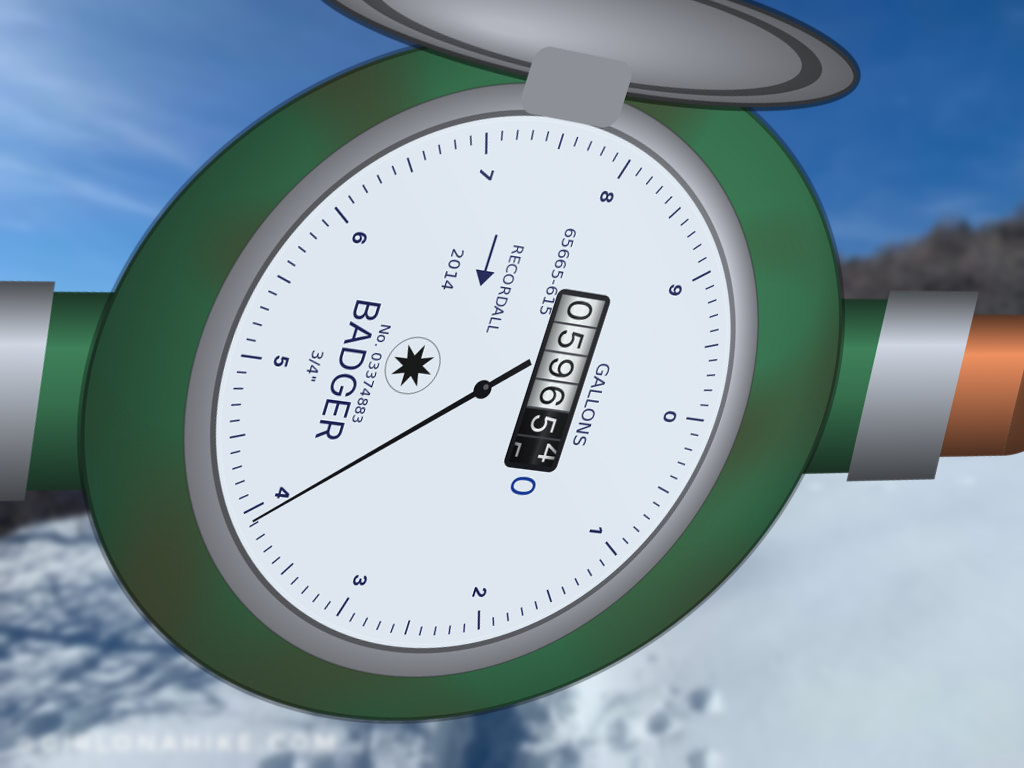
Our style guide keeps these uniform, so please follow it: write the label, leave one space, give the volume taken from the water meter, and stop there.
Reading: 596543.9 gal
